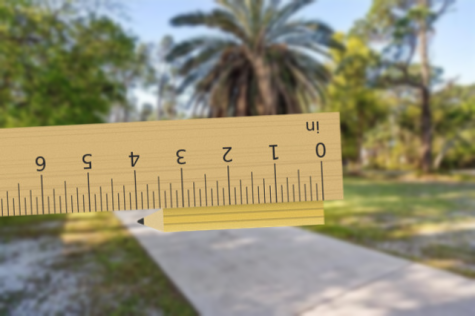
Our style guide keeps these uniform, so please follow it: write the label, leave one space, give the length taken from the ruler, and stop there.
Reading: 4 in
